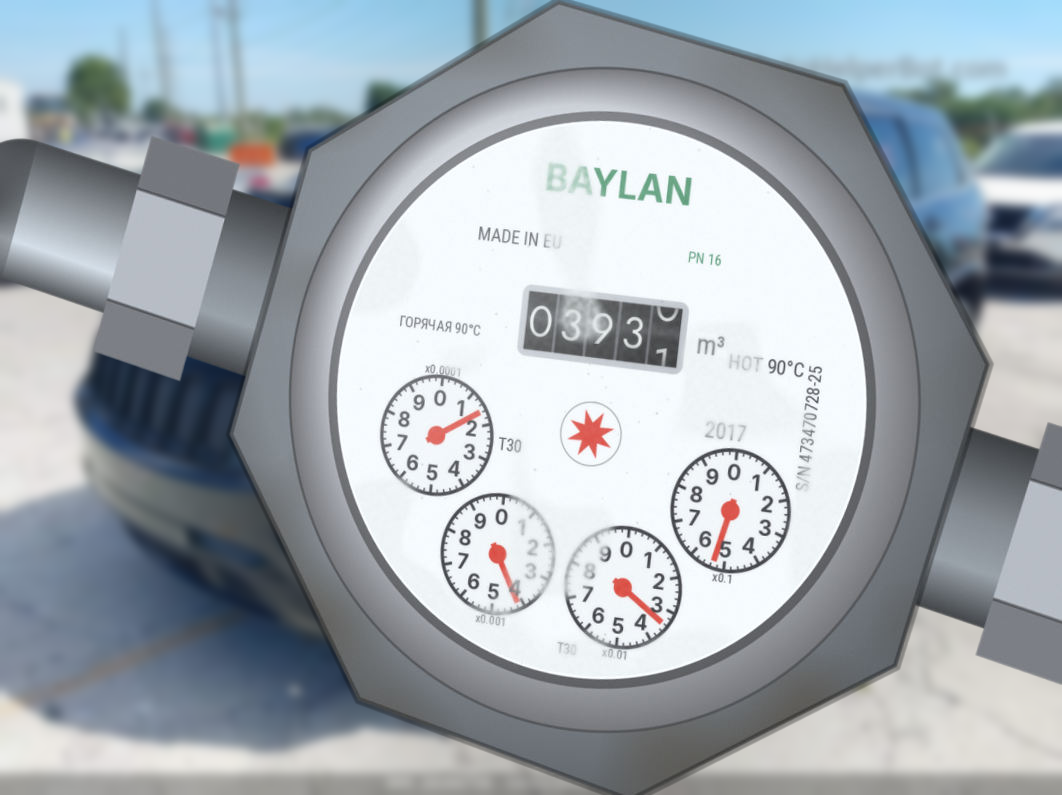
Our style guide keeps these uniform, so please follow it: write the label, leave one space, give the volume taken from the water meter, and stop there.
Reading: 3930.5341 m³
